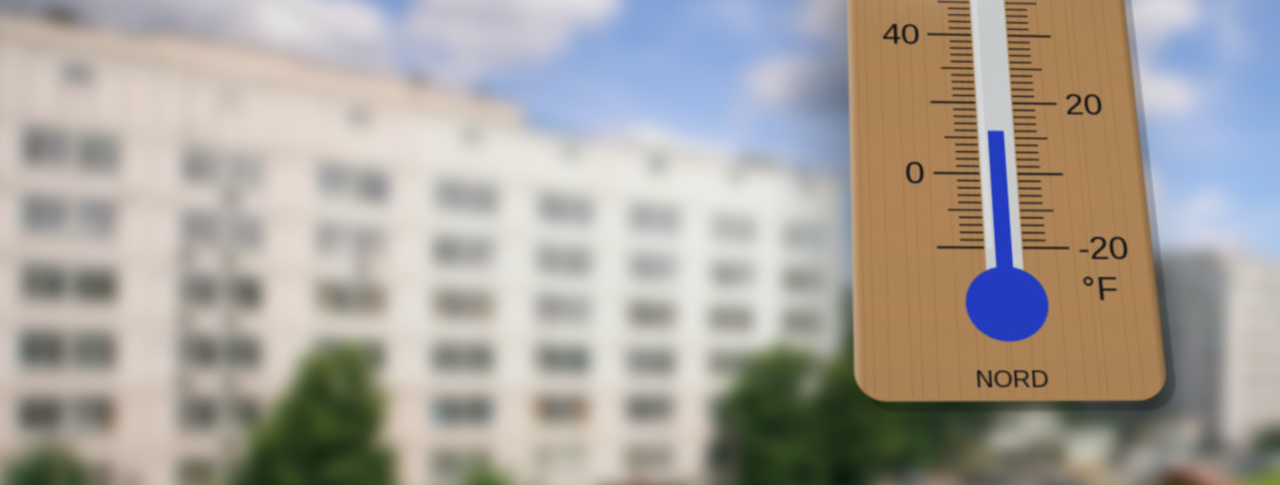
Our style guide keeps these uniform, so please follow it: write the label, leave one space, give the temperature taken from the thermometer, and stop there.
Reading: 12 °F
